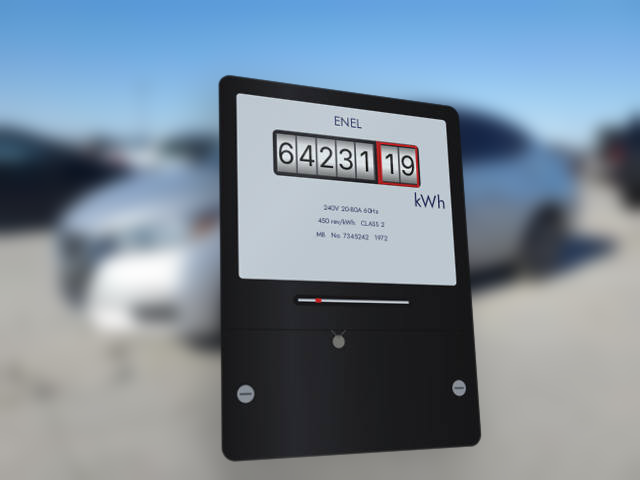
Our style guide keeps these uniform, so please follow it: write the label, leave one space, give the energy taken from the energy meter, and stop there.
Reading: 64231.19 kWh
